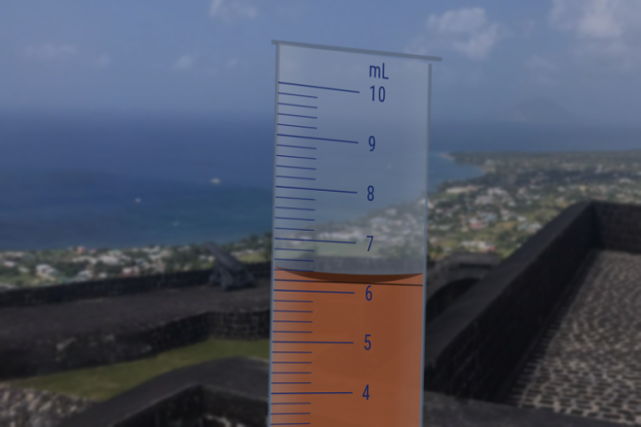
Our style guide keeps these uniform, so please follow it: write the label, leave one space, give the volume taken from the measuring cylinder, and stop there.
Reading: 6.2 mL
